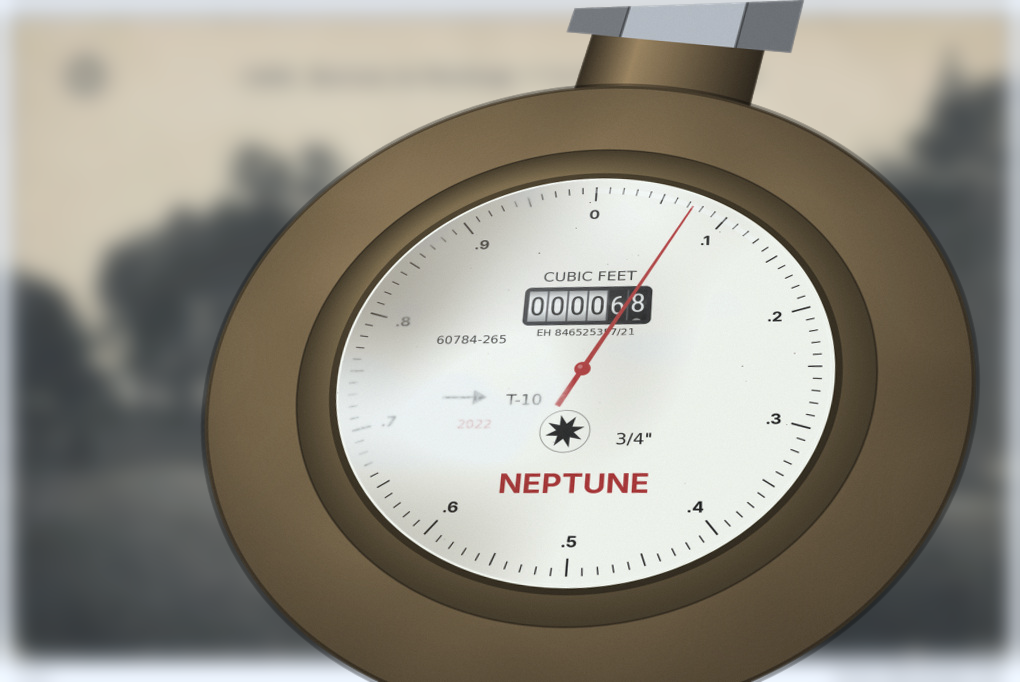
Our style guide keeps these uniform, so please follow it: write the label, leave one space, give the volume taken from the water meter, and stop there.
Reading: 68.07 ft³
